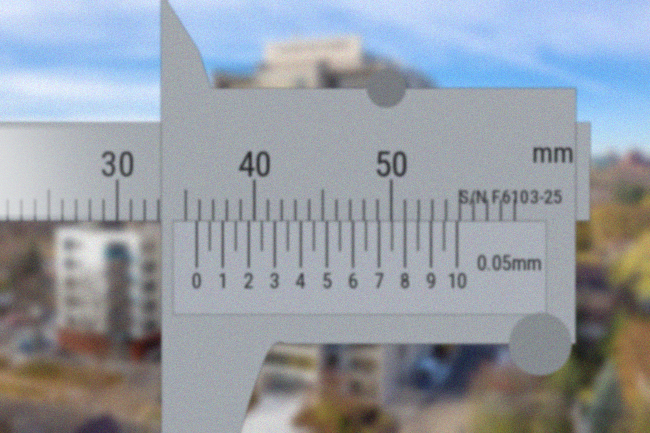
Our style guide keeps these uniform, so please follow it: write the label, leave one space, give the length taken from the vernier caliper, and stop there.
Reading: 35.8 mm
